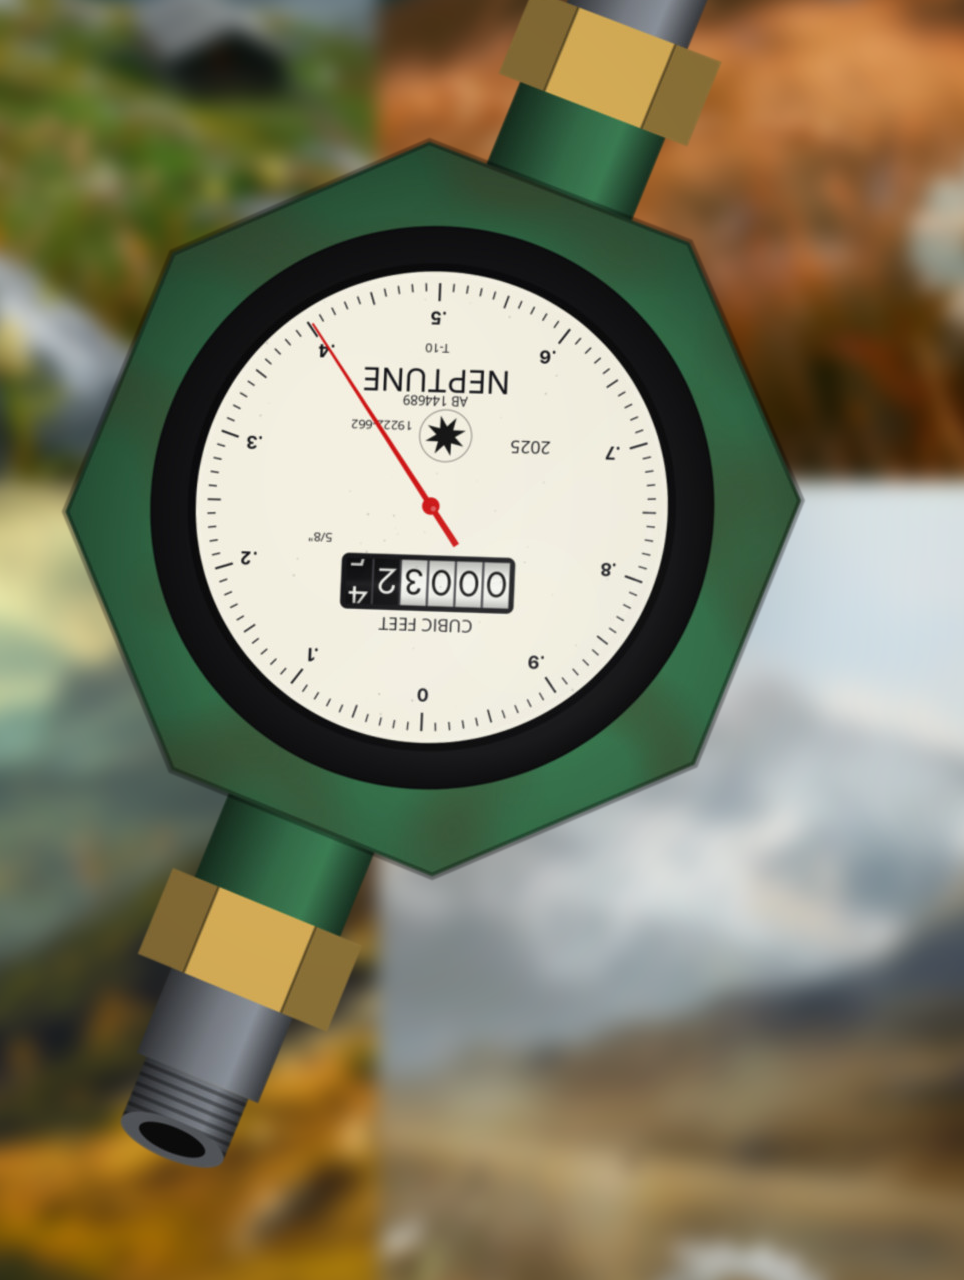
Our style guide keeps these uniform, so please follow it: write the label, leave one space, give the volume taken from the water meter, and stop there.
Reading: 324.40 ft³
